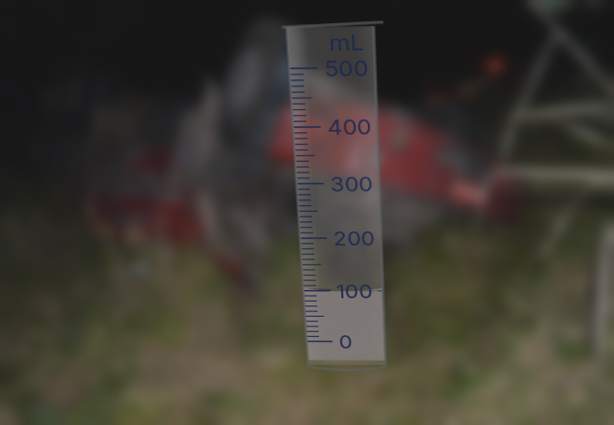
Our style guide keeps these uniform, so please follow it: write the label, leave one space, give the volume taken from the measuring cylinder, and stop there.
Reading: 100 mL
